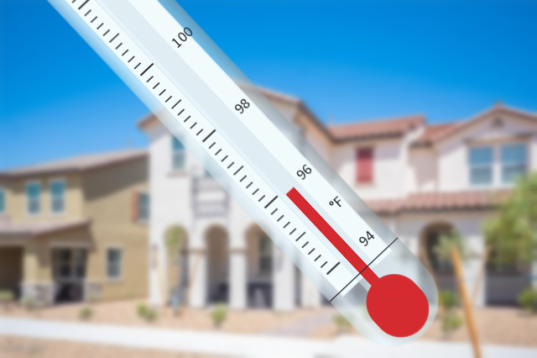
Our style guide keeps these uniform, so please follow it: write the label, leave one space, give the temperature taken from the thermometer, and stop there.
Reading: 95.9 °F
